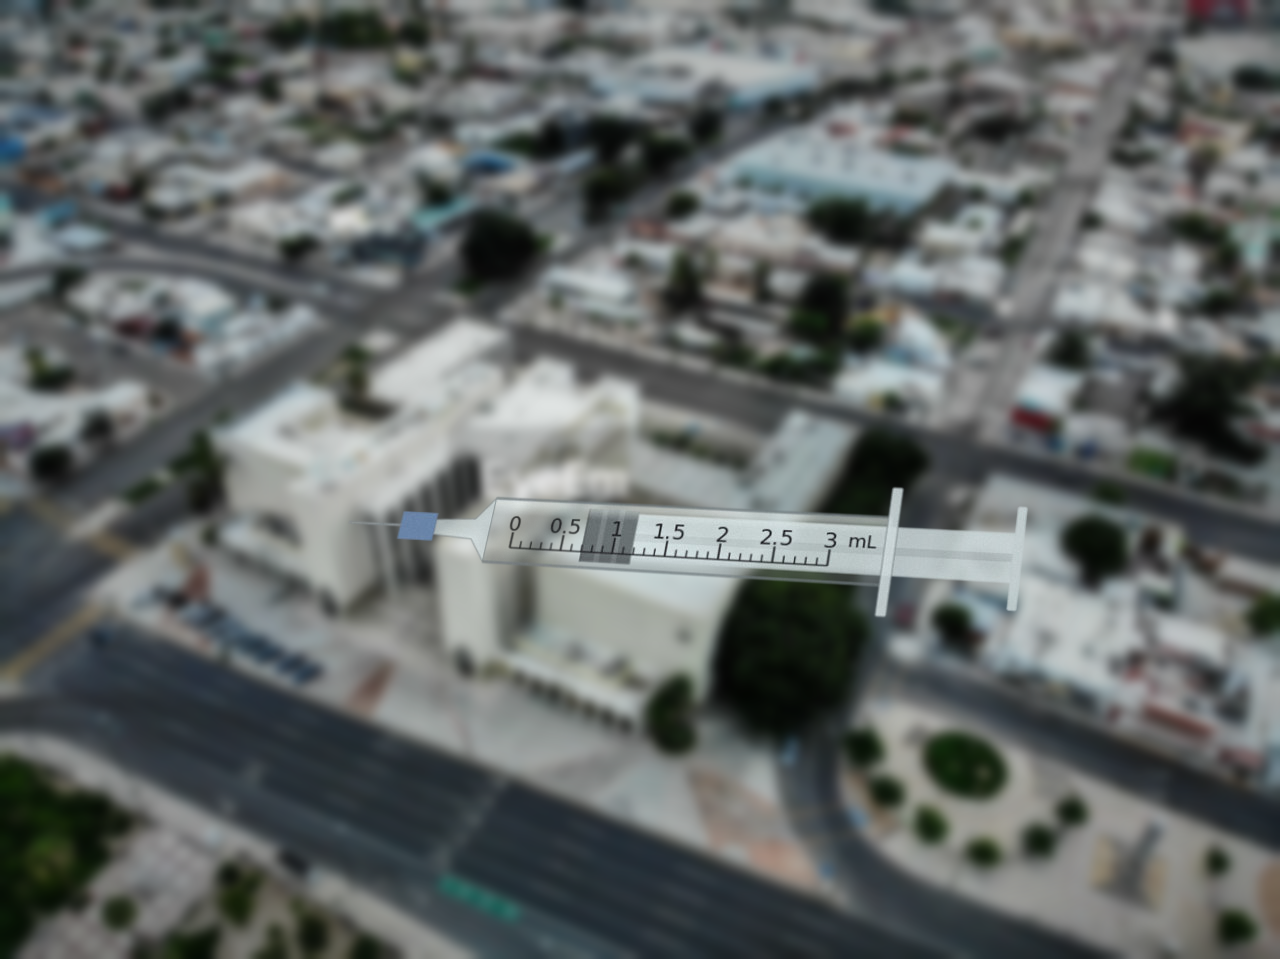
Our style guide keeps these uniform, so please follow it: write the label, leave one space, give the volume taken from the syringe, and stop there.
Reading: 0.7 mL
